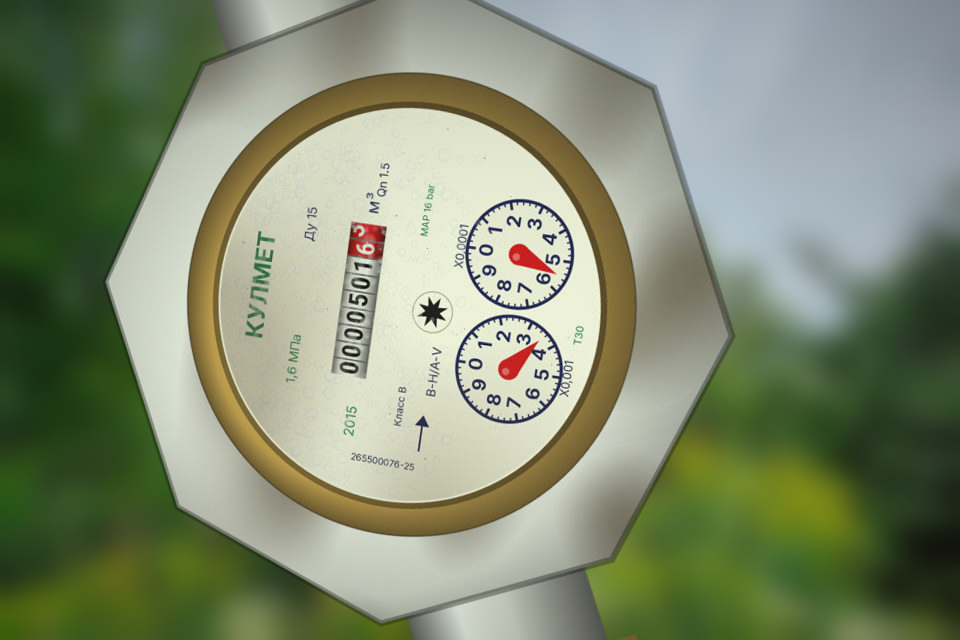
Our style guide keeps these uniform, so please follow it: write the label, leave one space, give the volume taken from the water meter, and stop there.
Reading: 501.6335 m³
